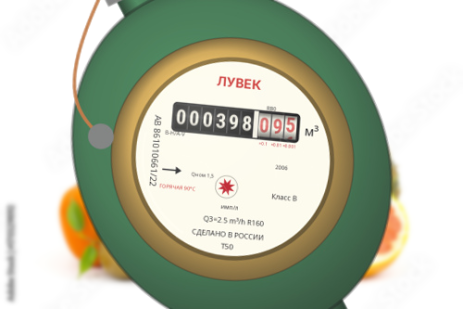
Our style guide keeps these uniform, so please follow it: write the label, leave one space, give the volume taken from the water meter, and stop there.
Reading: 398.095 m³
